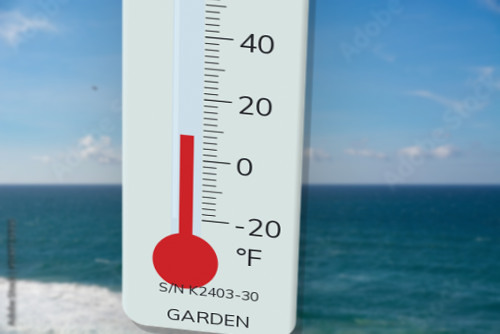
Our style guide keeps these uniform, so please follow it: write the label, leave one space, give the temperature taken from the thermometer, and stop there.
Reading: 8 °F
